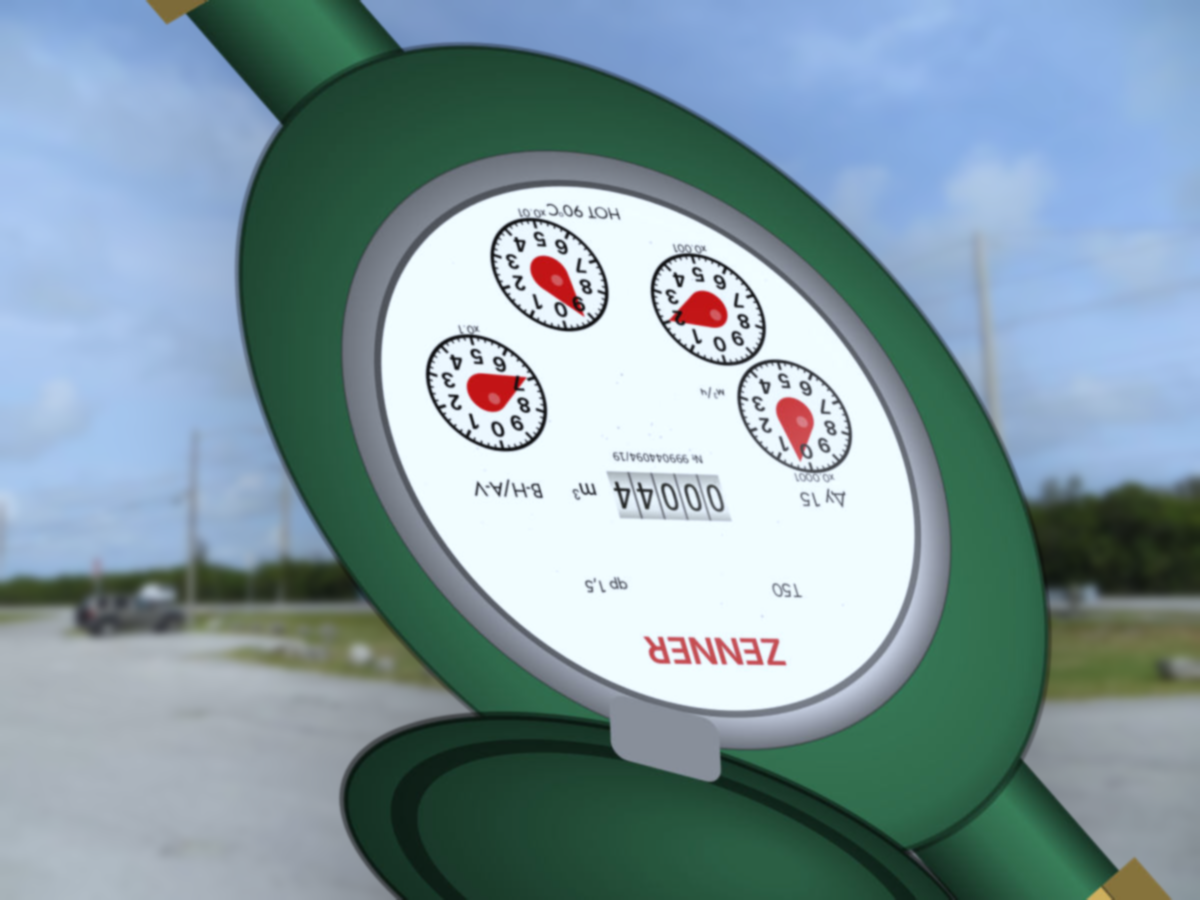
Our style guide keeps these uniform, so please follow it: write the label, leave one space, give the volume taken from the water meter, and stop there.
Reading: 44.6920 m³
